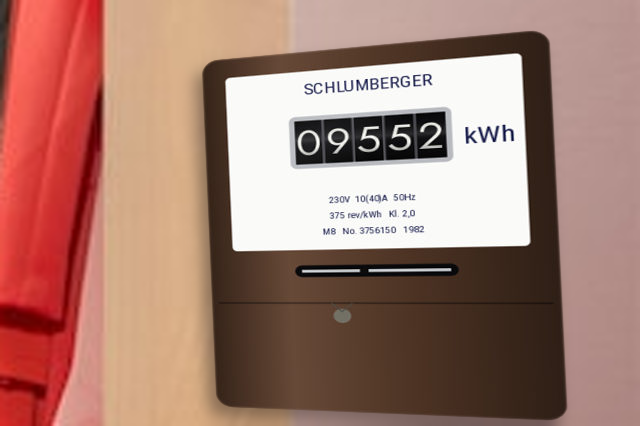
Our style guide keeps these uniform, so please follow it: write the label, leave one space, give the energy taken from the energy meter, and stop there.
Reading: 9552 kWh
